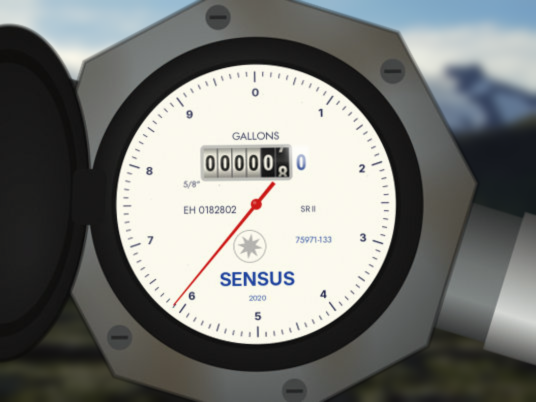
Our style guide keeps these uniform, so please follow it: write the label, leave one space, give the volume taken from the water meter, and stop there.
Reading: 76.1 gal
